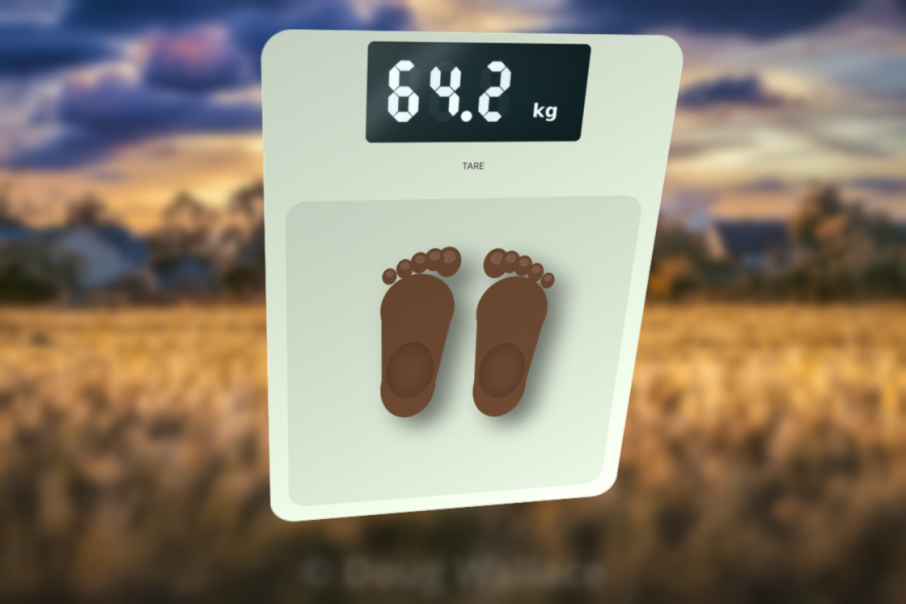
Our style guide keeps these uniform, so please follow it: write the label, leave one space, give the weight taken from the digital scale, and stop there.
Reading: 64.2 kg
